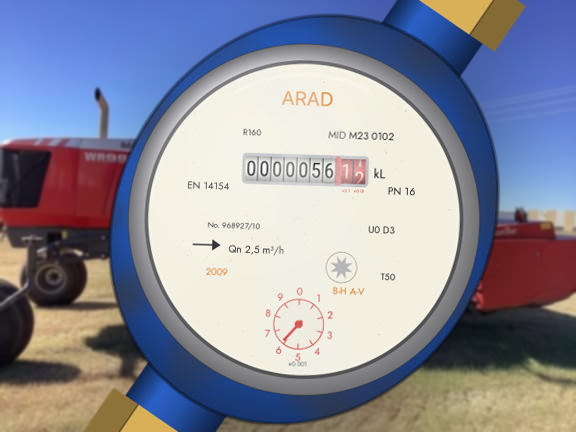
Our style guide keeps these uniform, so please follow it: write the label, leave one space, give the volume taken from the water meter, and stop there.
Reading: 56.116 kL
